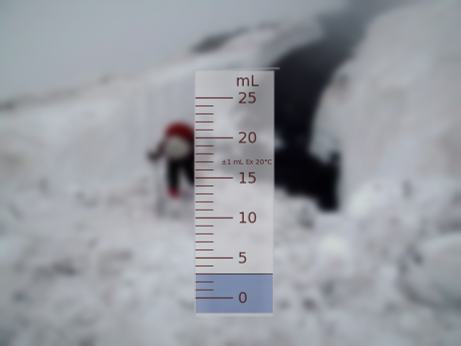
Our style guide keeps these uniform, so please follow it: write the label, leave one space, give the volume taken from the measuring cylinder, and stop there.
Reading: 3 mL
